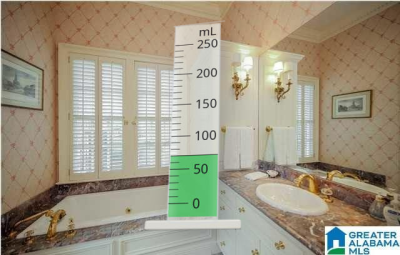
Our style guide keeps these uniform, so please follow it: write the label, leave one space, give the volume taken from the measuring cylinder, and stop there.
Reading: 70 mL
